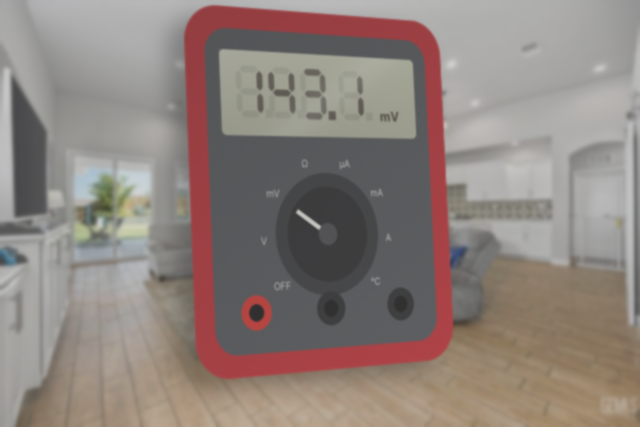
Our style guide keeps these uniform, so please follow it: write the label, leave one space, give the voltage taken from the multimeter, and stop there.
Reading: 143.1 mV
